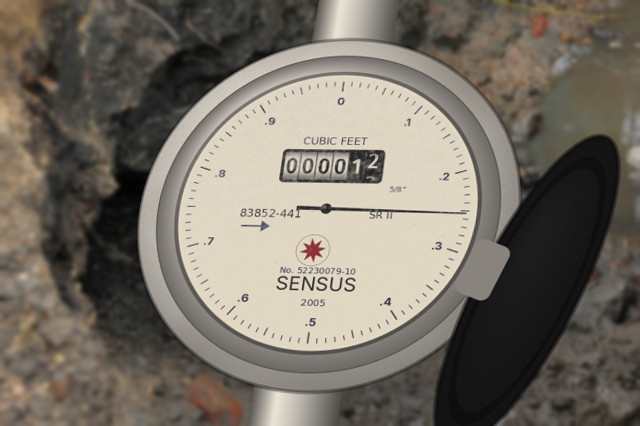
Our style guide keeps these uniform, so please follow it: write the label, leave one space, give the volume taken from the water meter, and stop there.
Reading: 12.25 ft³
